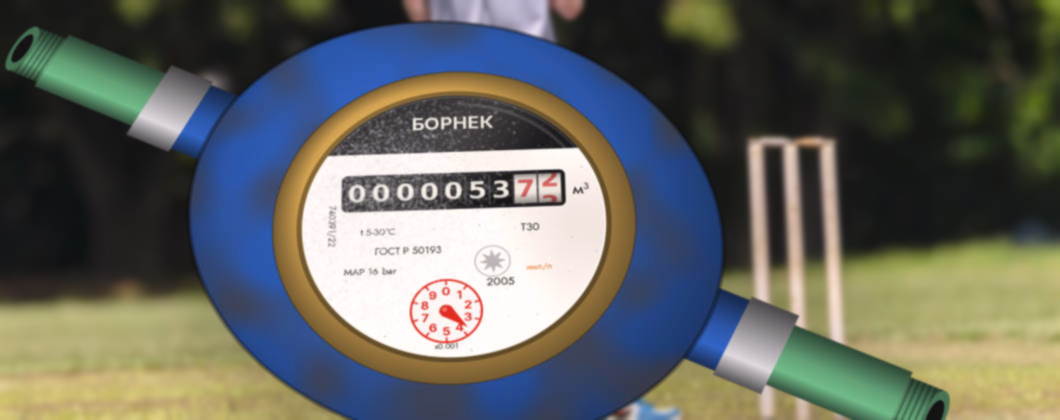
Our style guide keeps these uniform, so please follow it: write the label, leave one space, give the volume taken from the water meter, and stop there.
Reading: 53.723 m³
